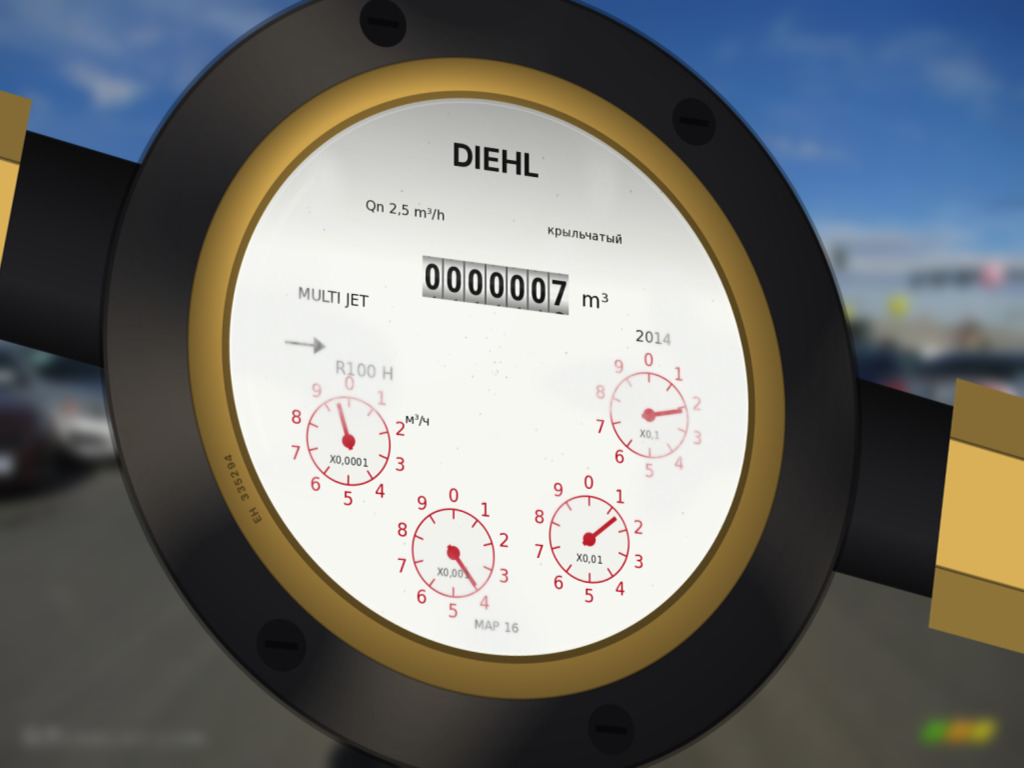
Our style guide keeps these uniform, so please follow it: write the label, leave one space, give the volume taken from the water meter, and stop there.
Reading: 7.2139 m³
